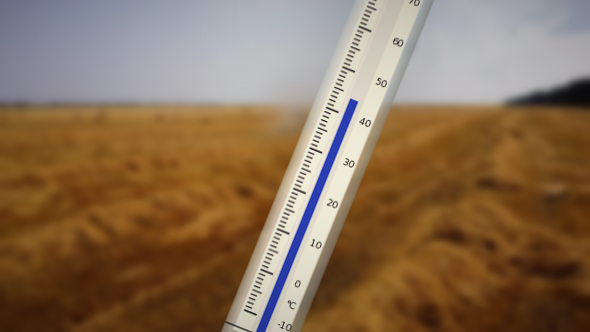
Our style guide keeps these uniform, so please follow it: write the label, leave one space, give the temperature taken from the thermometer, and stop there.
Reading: 44 °C
